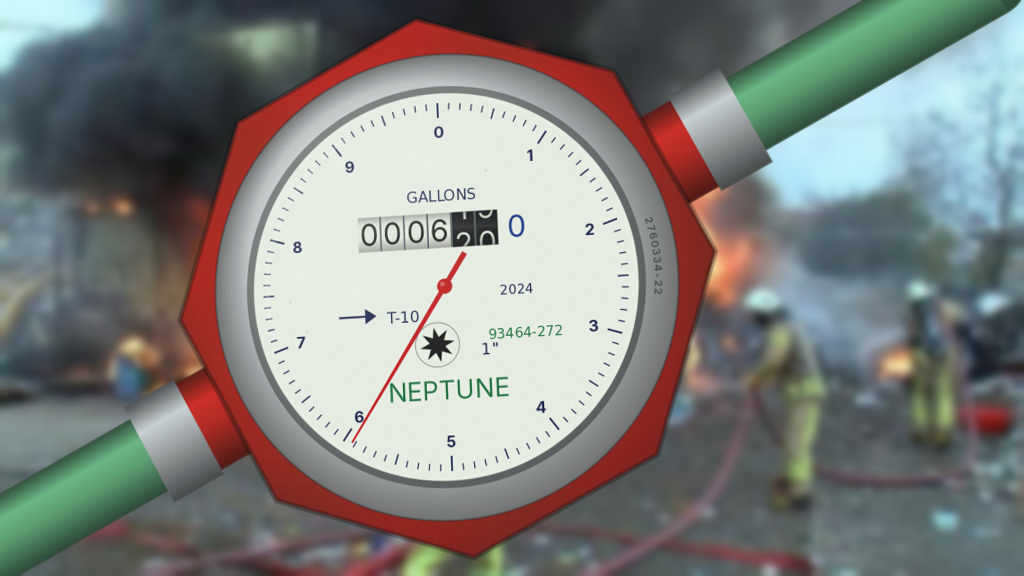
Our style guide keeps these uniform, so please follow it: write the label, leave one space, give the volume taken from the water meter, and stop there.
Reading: 6195.9 gal
